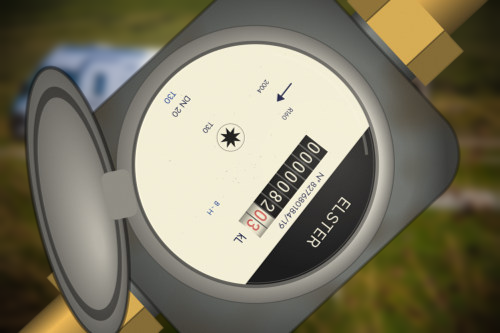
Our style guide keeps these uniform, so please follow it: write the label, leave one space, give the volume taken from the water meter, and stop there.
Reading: 82.03 kL
